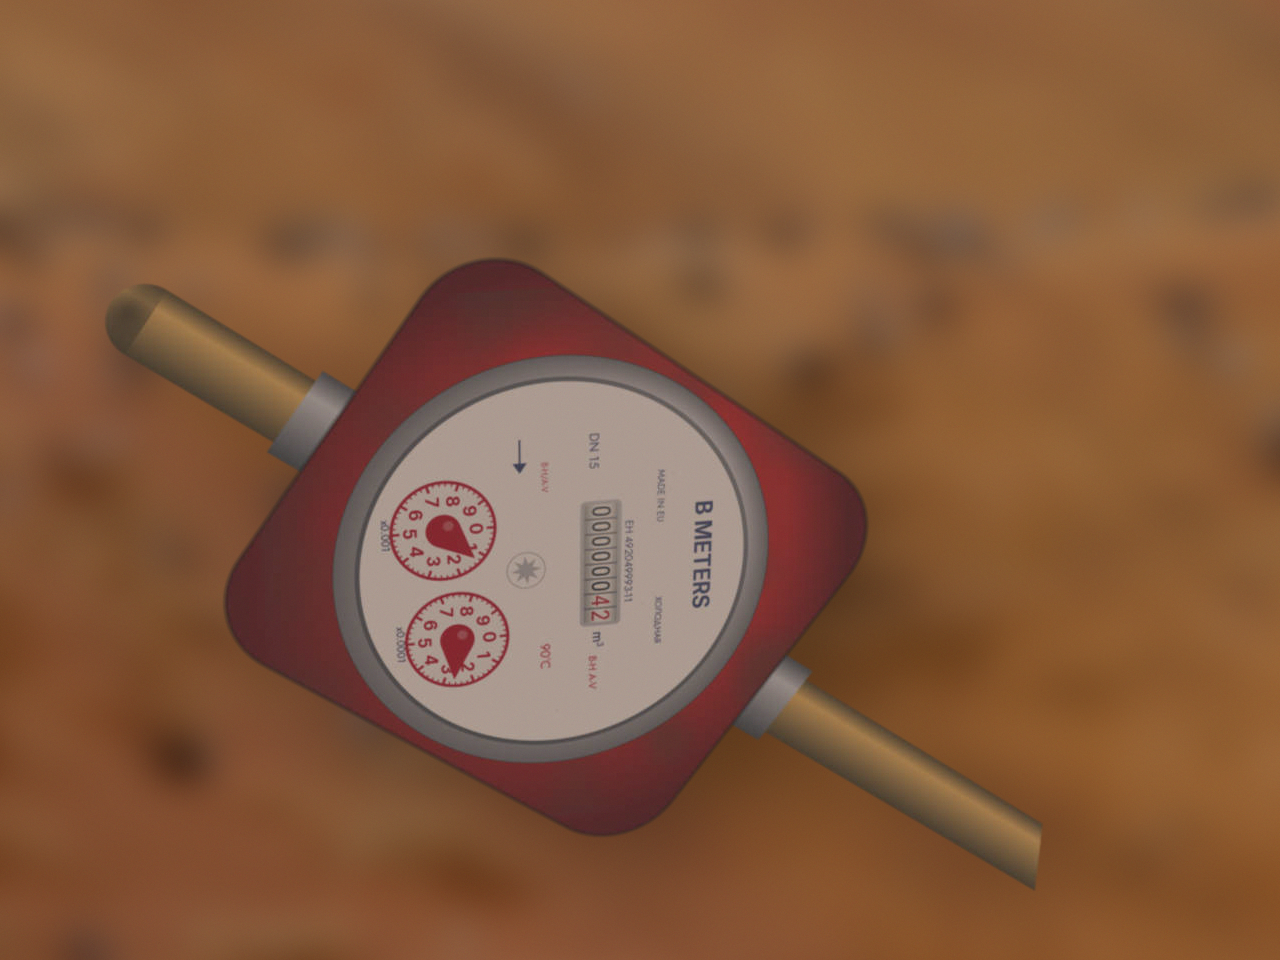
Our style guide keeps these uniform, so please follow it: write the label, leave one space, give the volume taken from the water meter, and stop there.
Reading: 0.4212 m³
